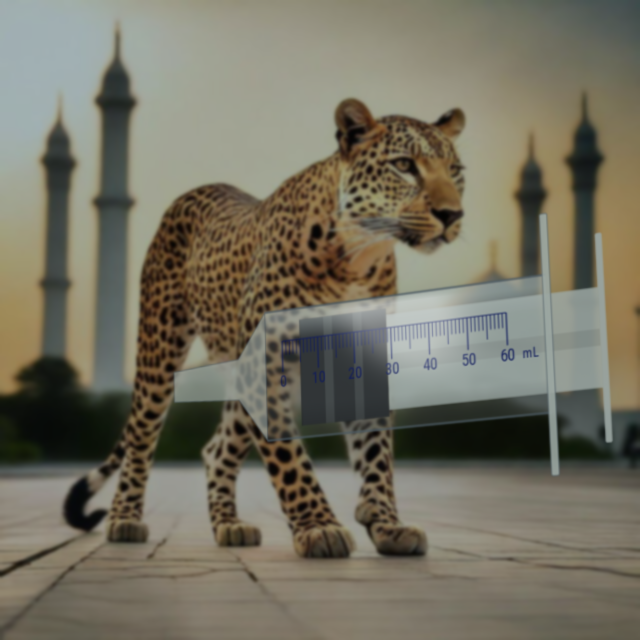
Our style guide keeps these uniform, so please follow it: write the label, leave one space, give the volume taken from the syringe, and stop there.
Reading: 5 mL
